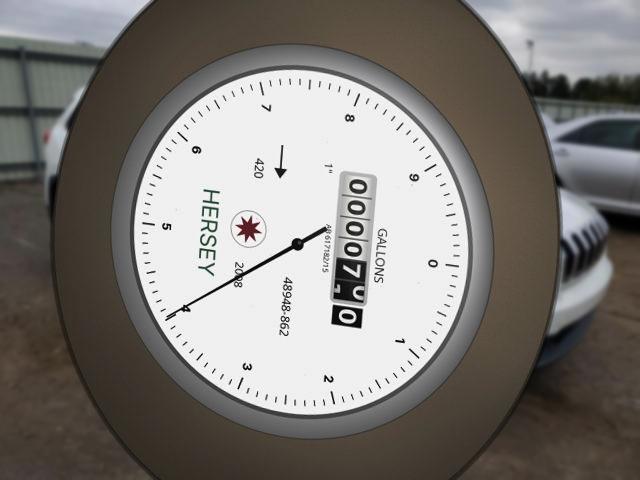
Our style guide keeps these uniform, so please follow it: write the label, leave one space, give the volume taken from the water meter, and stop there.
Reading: 704.0 gal
